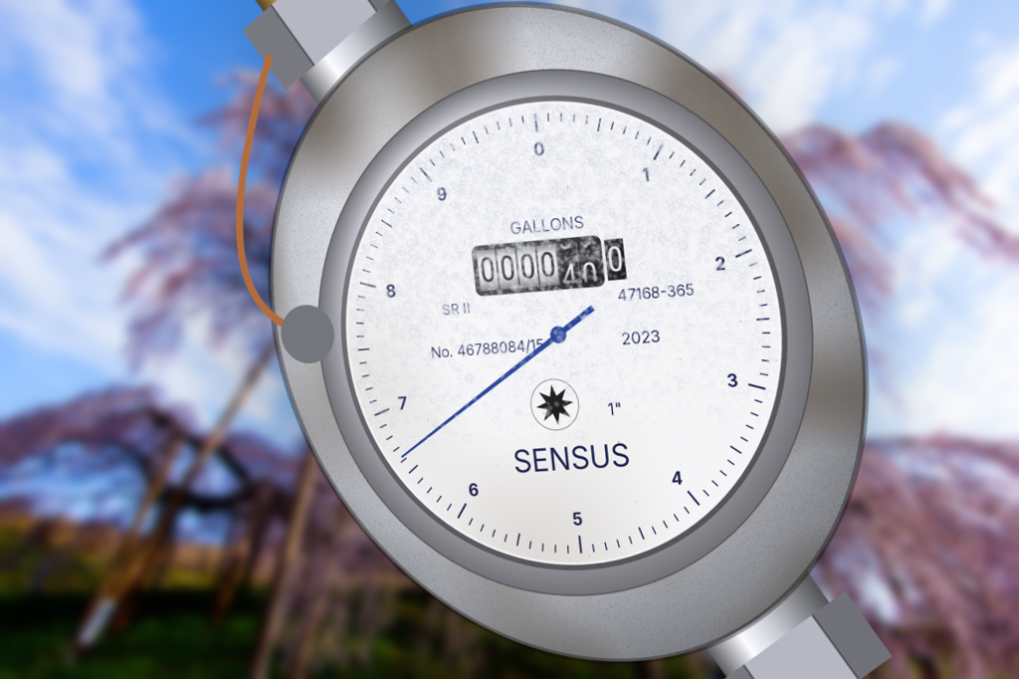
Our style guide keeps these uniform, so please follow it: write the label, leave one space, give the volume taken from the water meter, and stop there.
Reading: 396.6 gal
